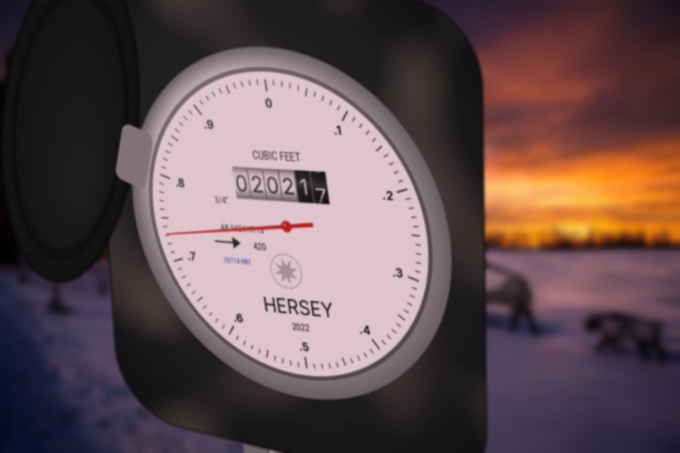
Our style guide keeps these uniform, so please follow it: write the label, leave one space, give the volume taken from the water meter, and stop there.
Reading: 20216.73 ft³
